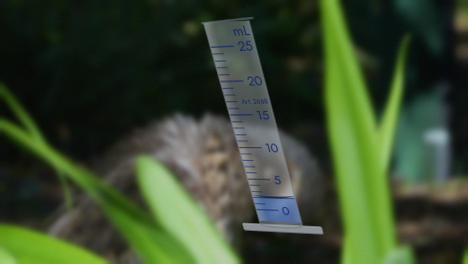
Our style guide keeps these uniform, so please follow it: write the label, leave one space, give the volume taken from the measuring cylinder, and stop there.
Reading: 2 mL
